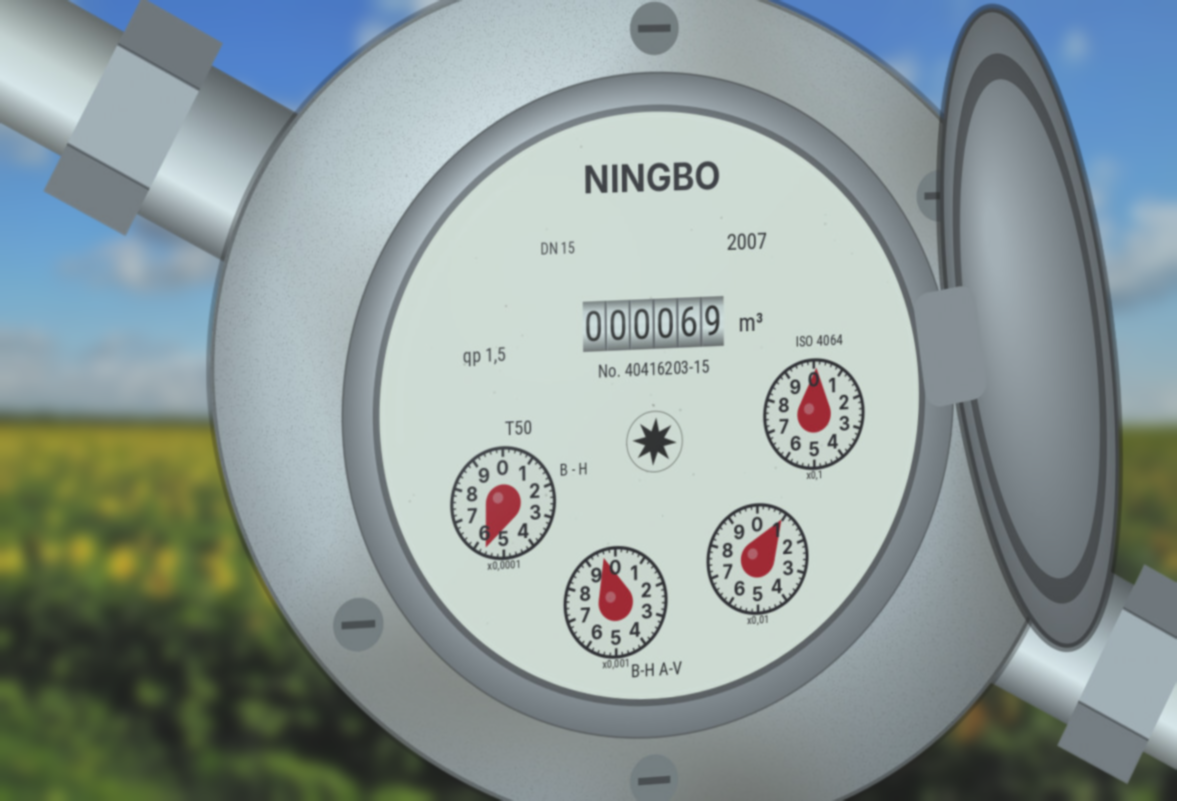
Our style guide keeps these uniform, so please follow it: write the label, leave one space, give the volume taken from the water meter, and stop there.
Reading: 69.0095 m³
